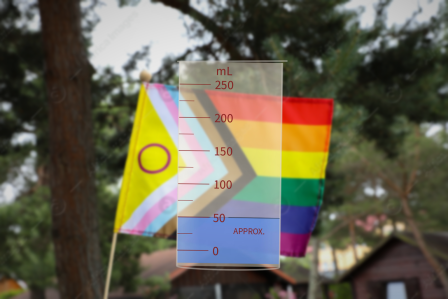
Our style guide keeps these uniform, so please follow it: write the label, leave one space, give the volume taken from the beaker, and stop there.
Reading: 50 mL
